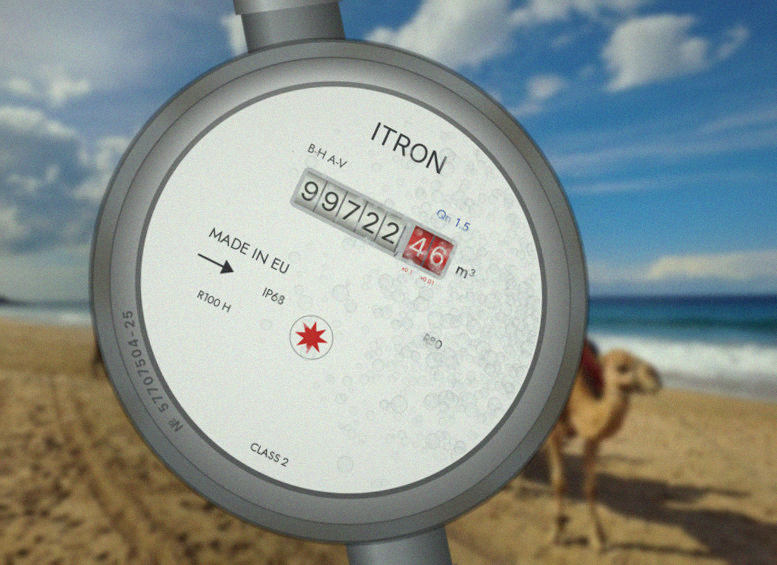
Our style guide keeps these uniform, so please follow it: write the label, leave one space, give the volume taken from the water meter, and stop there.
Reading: 99722.46 m³
